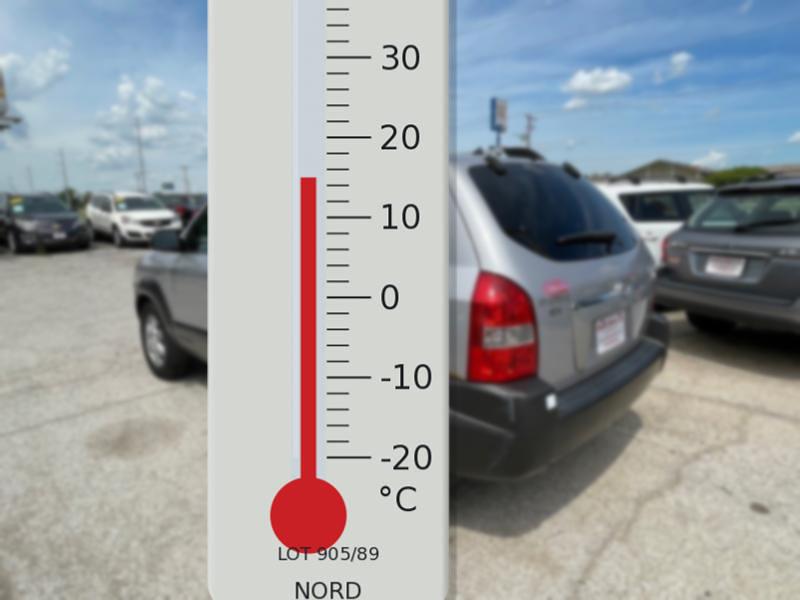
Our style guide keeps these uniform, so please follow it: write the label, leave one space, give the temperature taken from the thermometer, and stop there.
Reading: 15 °C
